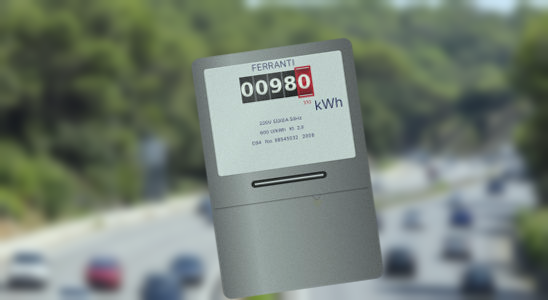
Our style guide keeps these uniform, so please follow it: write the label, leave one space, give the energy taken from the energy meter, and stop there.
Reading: 98.0 kWh
